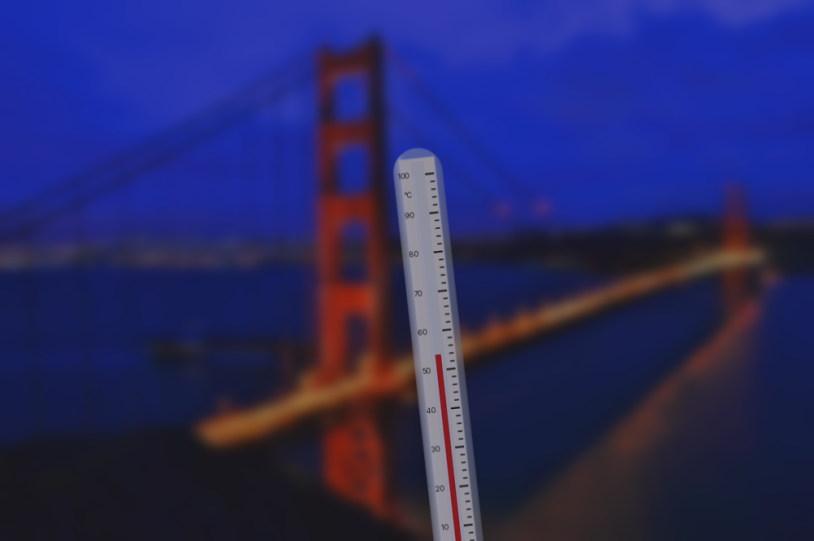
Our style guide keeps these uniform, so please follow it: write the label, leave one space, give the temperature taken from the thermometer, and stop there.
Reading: 54 °C
